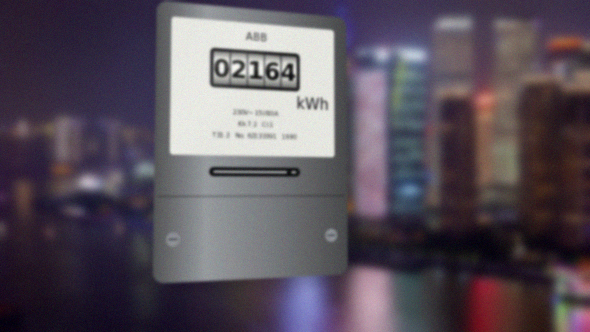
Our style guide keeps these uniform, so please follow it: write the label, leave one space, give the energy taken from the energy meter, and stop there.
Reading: 2164 kWh
